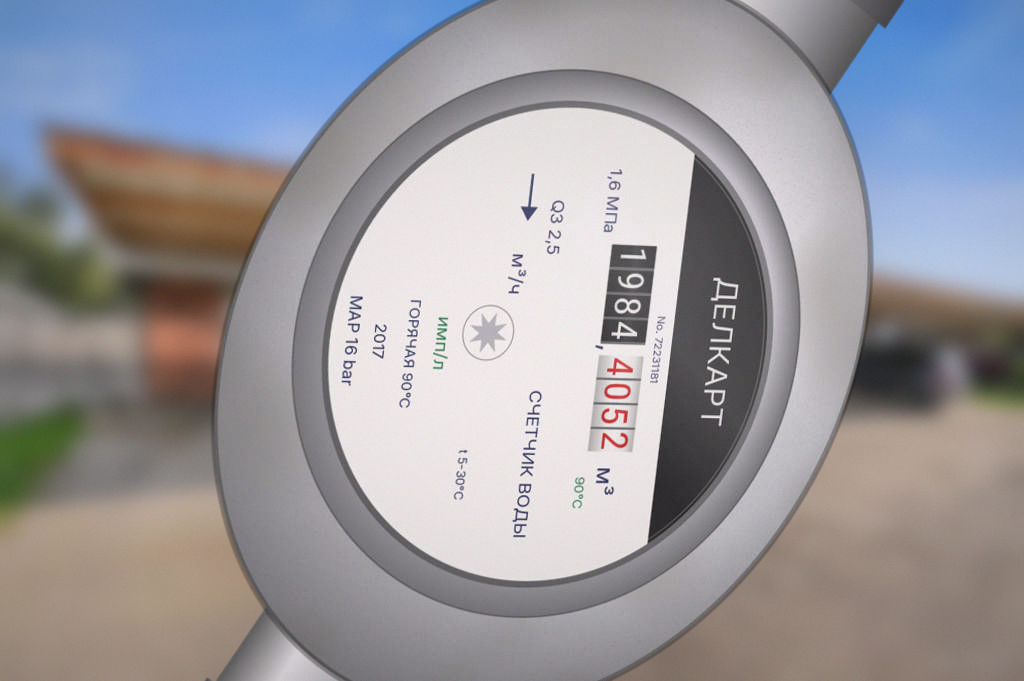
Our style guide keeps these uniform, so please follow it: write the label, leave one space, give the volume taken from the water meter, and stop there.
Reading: 1984.4052 m³
